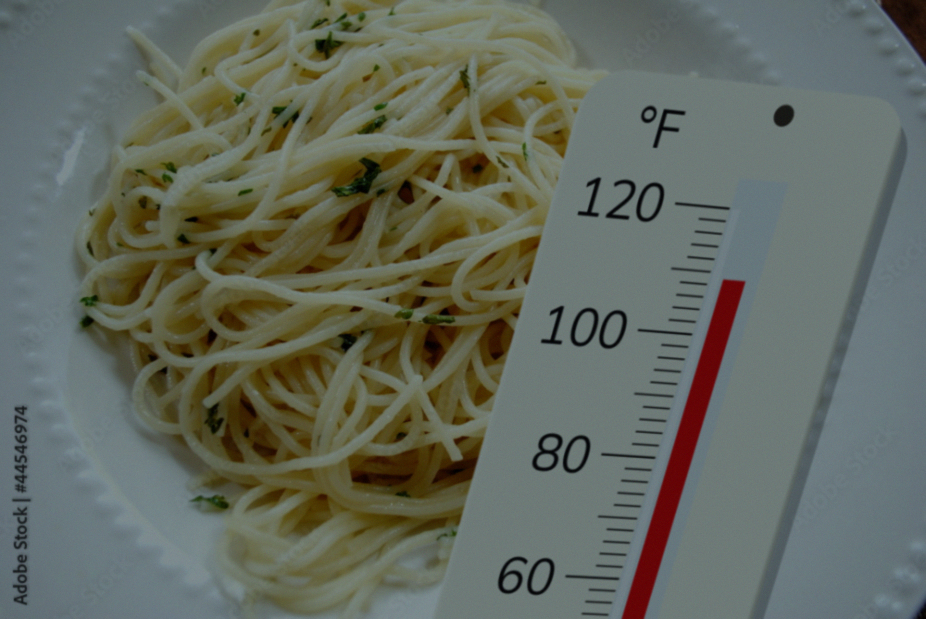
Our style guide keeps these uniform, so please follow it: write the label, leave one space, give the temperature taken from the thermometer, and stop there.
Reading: 109 °F
